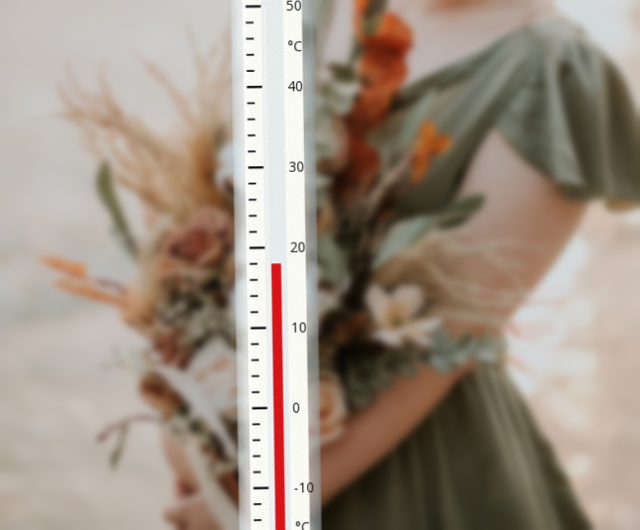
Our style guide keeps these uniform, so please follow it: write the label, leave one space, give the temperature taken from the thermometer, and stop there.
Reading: 18 °C
